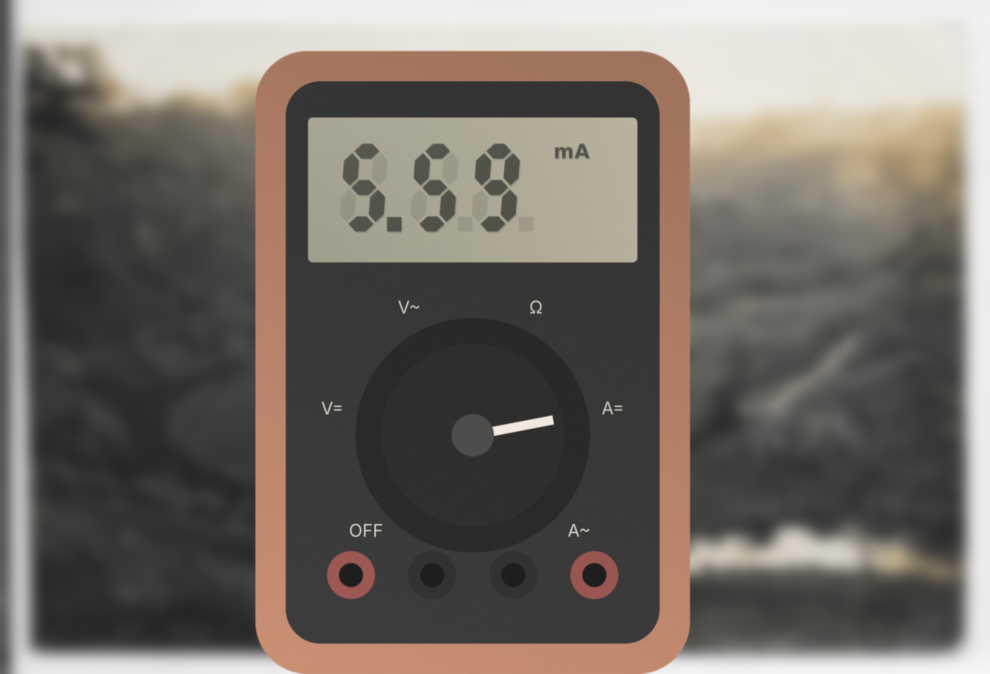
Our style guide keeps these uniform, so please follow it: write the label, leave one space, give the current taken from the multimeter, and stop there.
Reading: 5.59 mA
